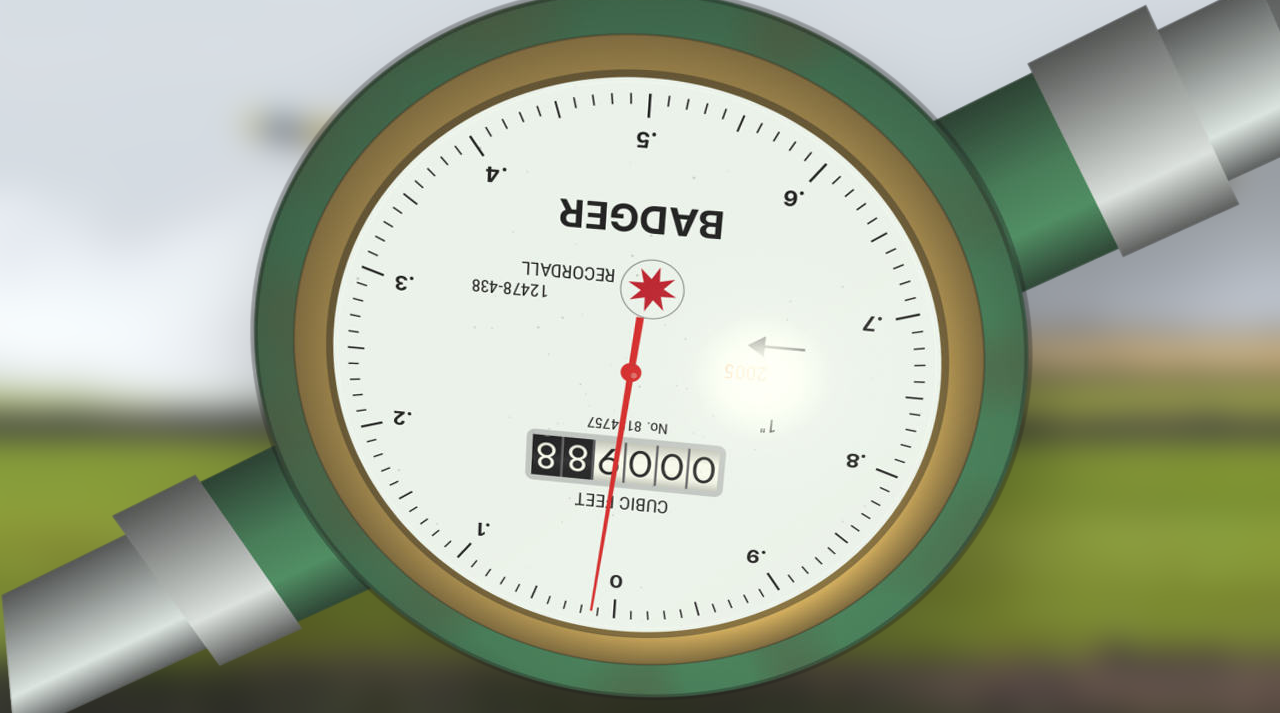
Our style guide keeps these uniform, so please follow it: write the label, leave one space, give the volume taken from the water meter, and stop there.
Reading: 988.01 ft³
